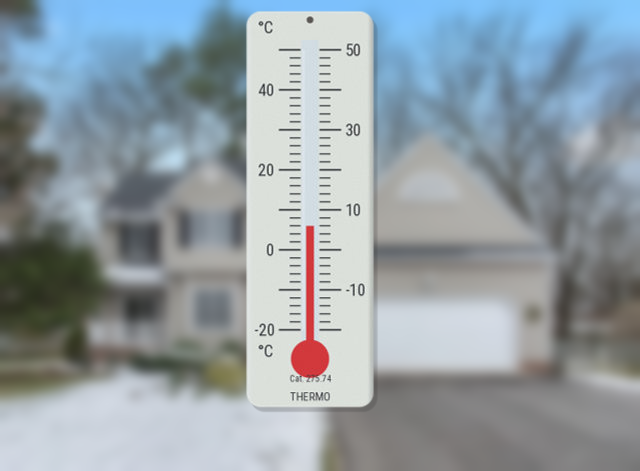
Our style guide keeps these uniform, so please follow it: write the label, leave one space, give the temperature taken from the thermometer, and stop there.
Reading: 6 °C
